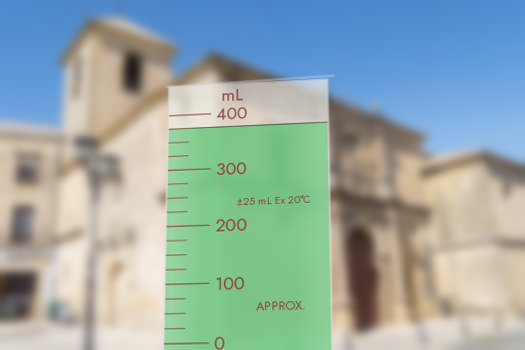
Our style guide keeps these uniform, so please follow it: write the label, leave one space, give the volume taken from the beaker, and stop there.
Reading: 375 mL
